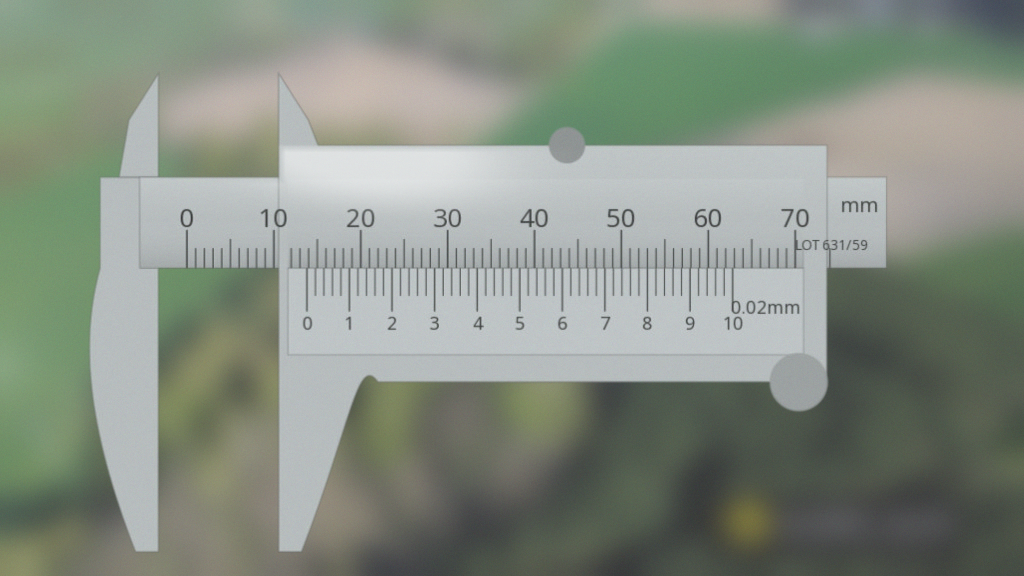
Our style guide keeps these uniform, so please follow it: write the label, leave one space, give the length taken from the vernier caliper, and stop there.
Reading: 13.8 mm
